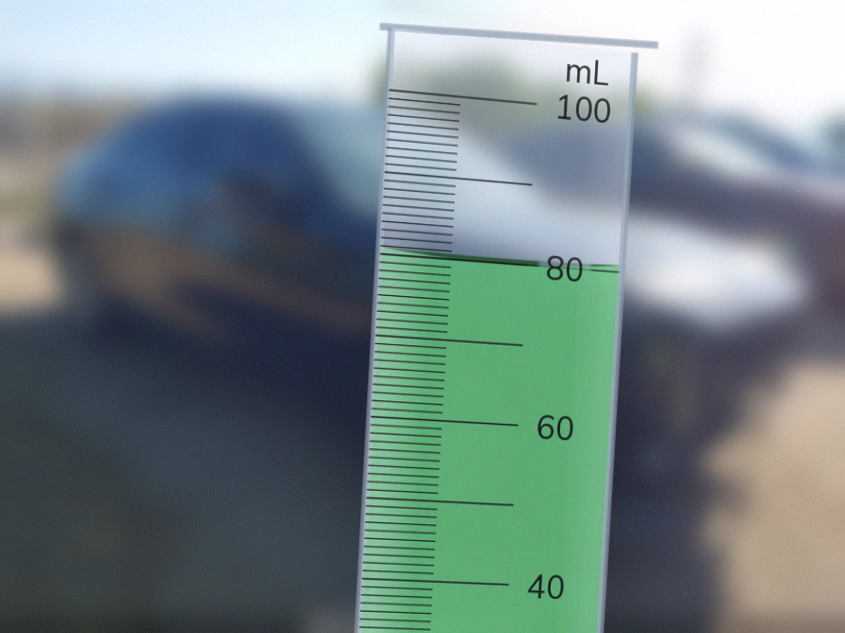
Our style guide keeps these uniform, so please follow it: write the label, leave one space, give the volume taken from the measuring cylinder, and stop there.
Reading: 80 mL
